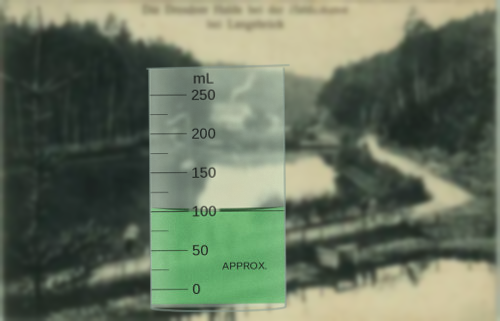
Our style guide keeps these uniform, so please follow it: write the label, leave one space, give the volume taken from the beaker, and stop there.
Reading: 100 mL
